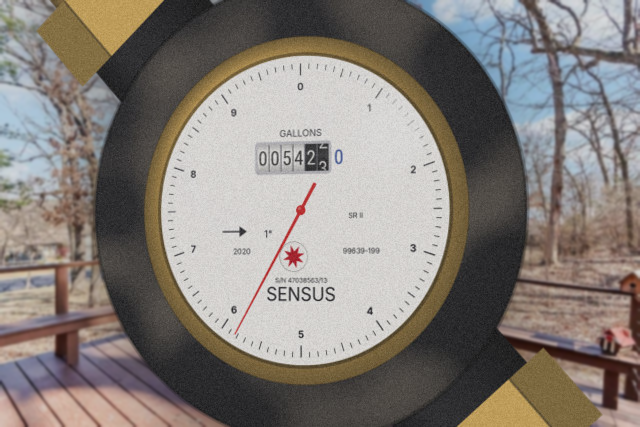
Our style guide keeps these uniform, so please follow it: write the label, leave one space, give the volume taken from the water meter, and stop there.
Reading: 54225.8 gal
